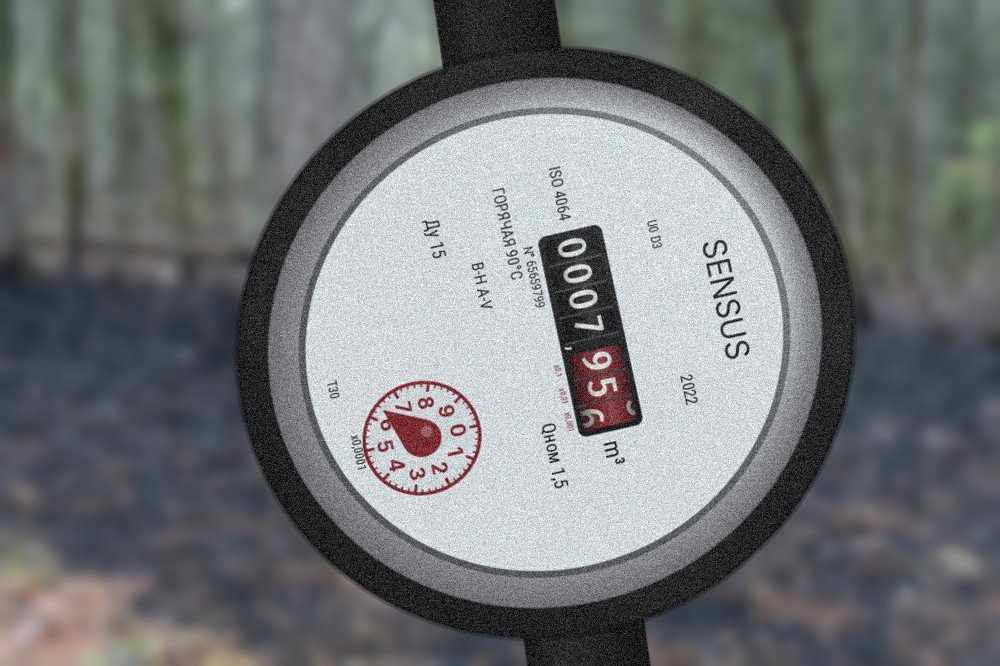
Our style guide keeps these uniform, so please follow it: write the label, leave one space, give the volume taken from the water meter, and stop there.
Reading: 7.9556 m³
